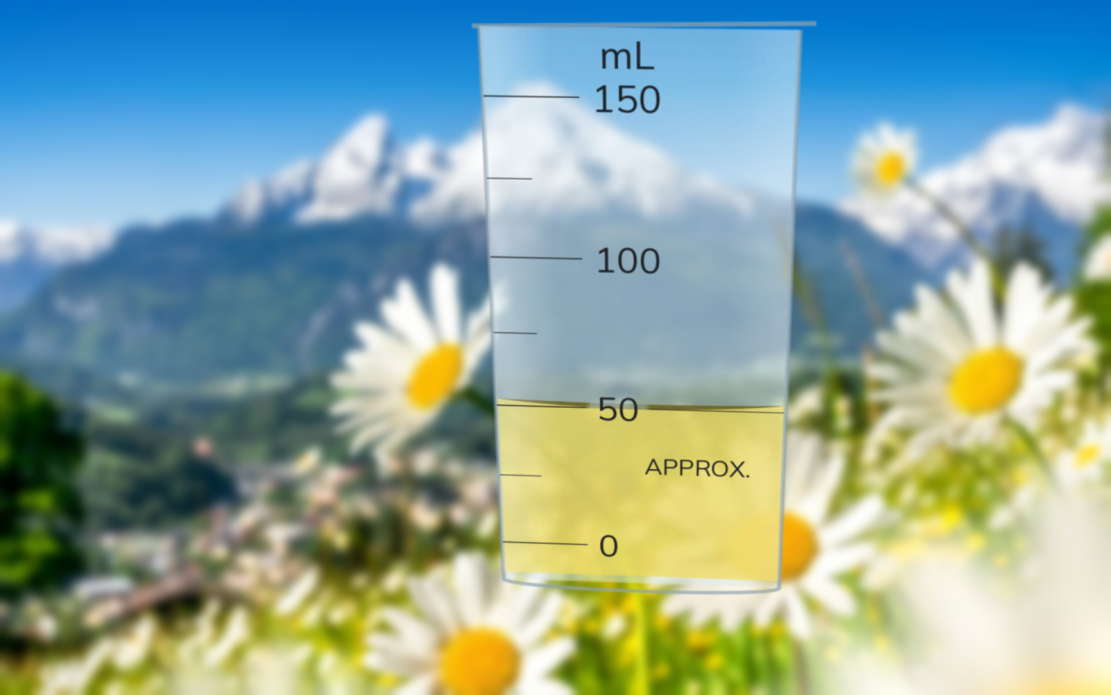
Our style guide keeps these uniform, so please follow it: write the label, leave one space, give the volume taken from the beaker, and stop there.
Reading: 50 mL
